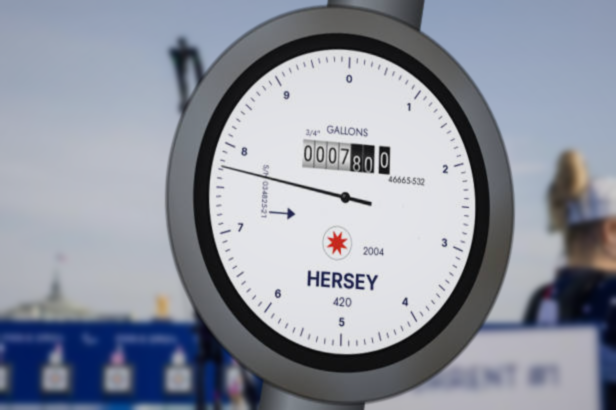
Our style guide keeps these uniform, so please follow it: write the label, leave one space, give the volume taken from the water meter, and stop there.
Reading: 7797.7 gal
